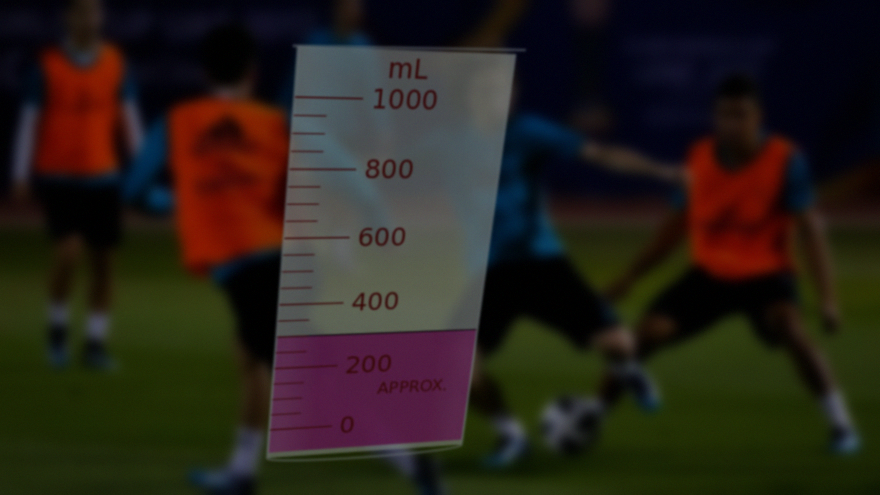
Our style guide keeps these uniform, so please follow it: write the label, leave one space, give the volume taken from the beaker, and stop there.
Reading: 300 mL
